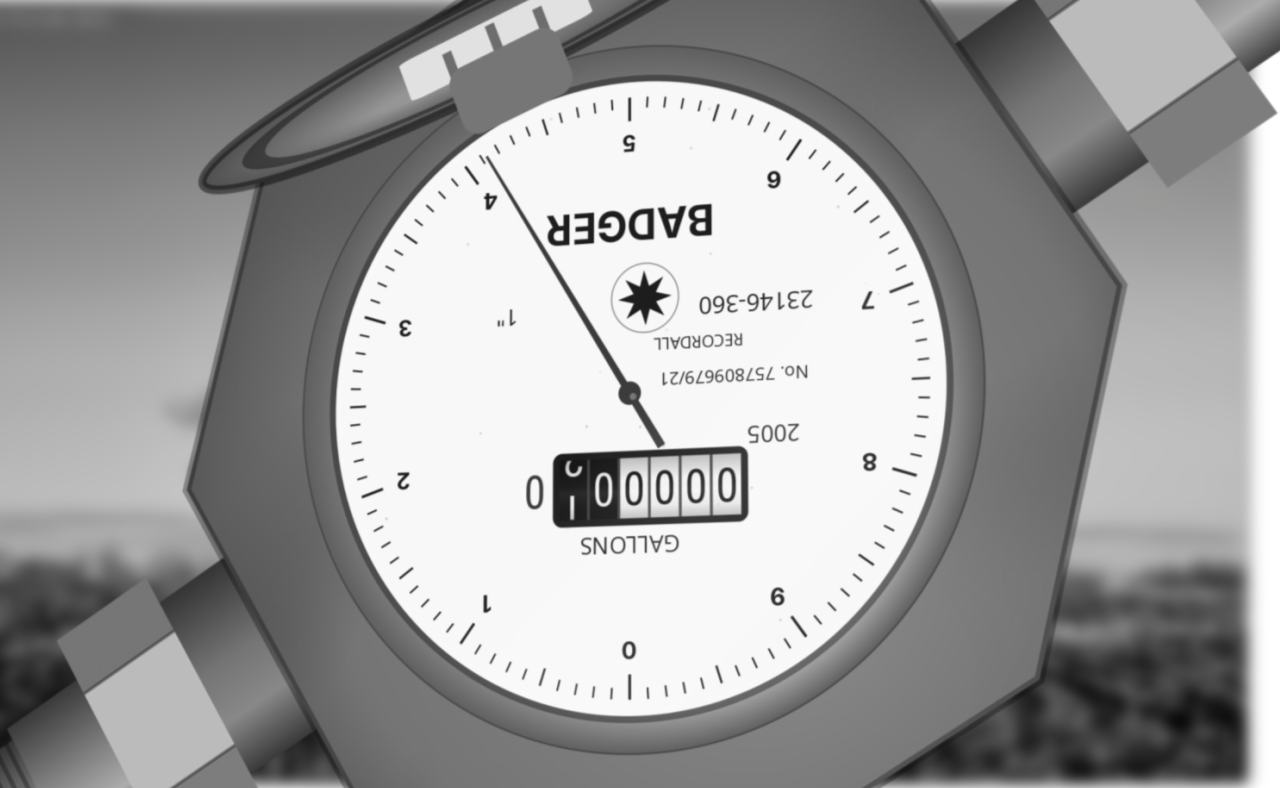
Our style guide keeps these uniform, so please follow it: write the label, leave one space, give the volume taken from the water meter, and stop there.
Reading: 14.1 gal
